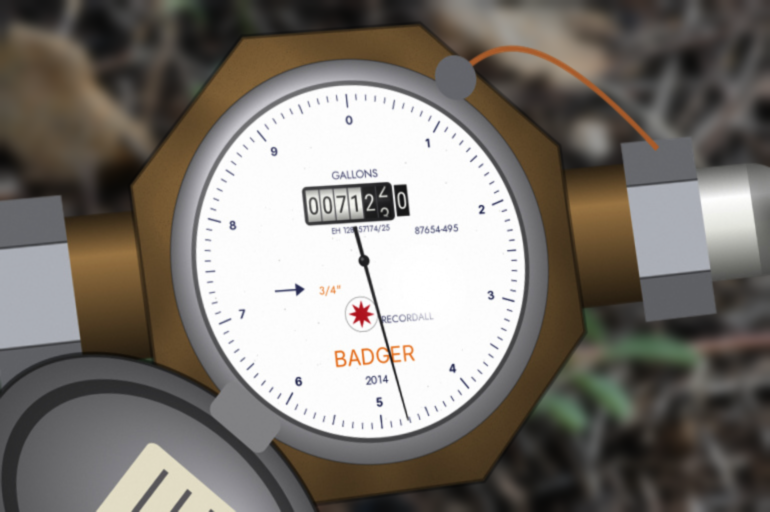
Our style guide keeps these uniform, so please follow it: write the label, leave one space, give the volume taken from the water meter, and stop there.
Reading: 71224.7 gal
